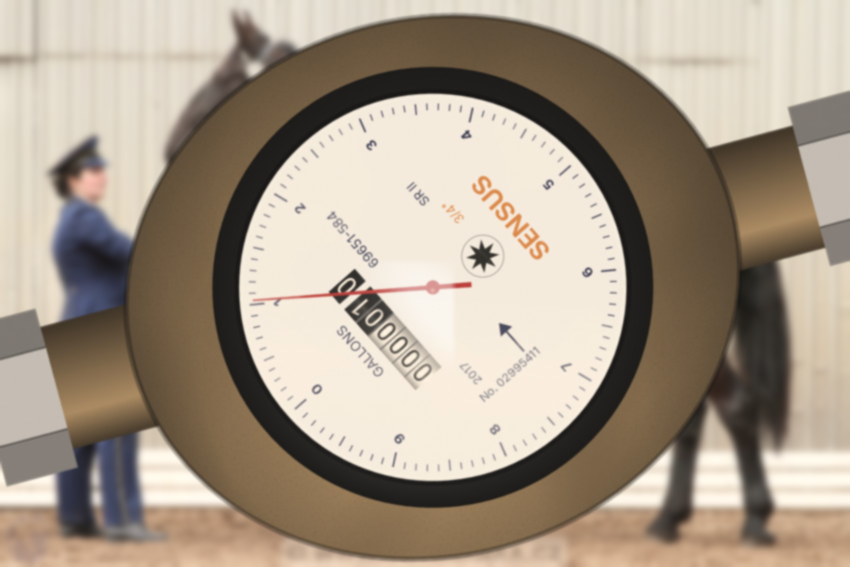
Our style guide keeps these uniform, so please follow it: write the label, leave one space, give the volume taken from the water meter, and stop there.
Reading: 11.0 gal
